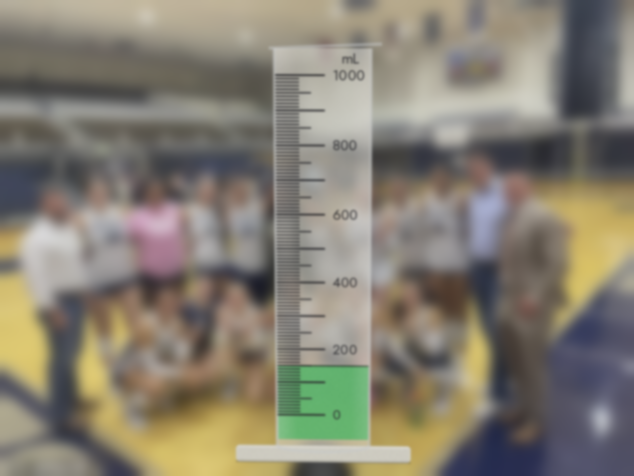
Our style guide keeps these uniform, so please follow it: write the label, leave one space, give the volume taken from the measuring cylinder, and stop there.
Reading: 150 mL
